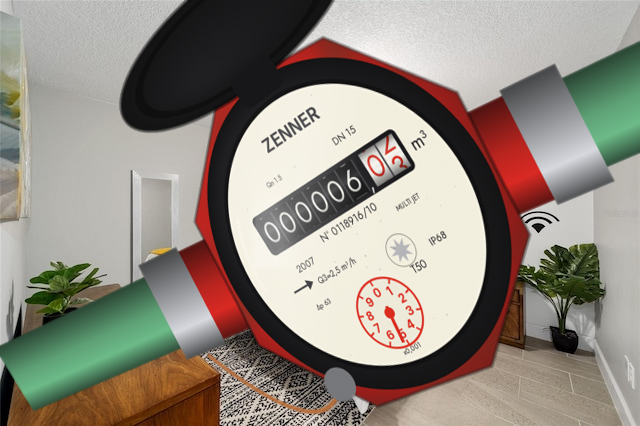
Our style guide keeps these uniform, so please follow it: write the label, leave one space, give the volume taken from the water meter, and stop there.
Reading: 6.025 m³
